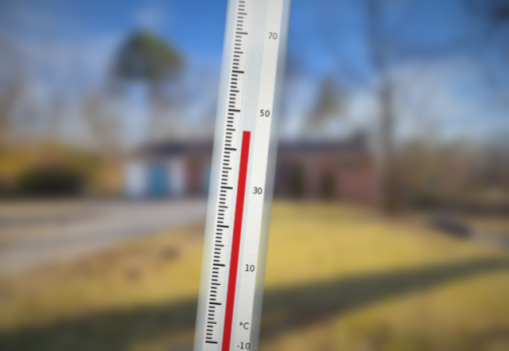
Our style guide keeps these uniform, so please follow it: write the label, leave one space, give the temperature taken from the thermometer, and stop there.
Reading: 45 °C
